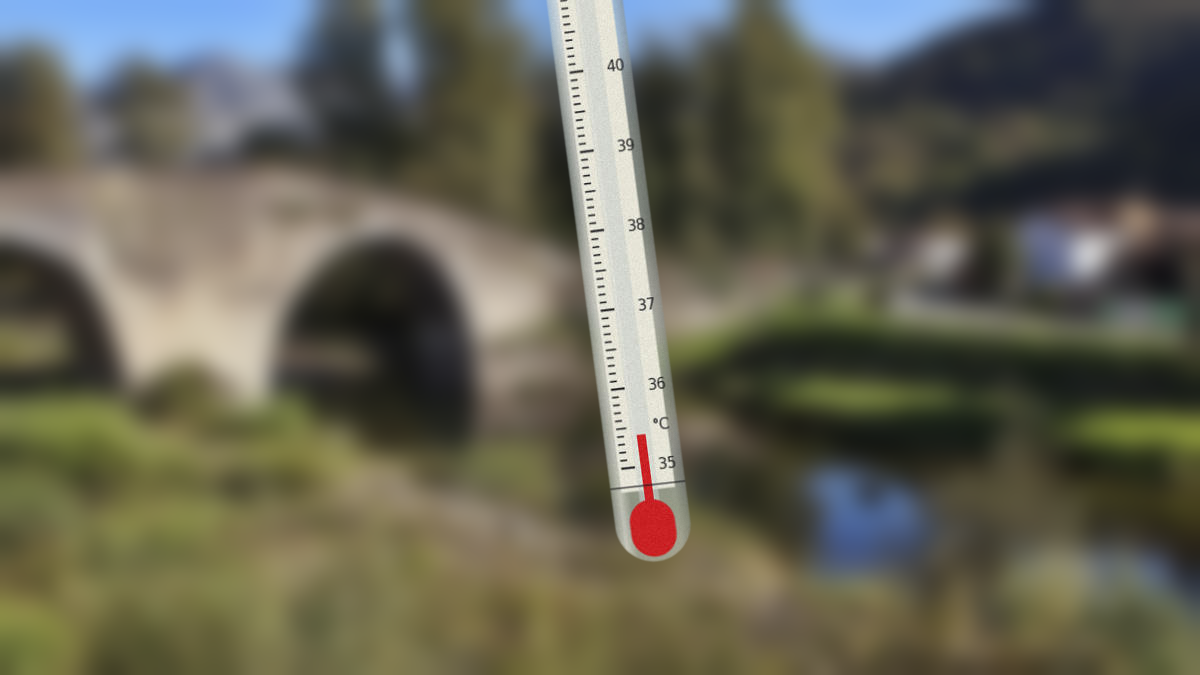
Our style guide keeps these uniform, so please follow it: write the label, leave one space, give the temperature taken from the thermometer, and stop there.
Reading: 35.4 °C
